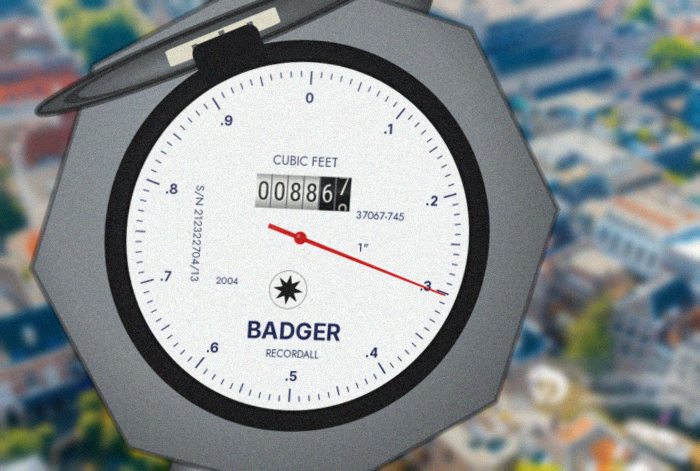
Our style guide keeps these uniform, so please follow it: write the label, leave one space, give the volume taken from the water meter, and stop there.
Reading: 8867.30 ft³
